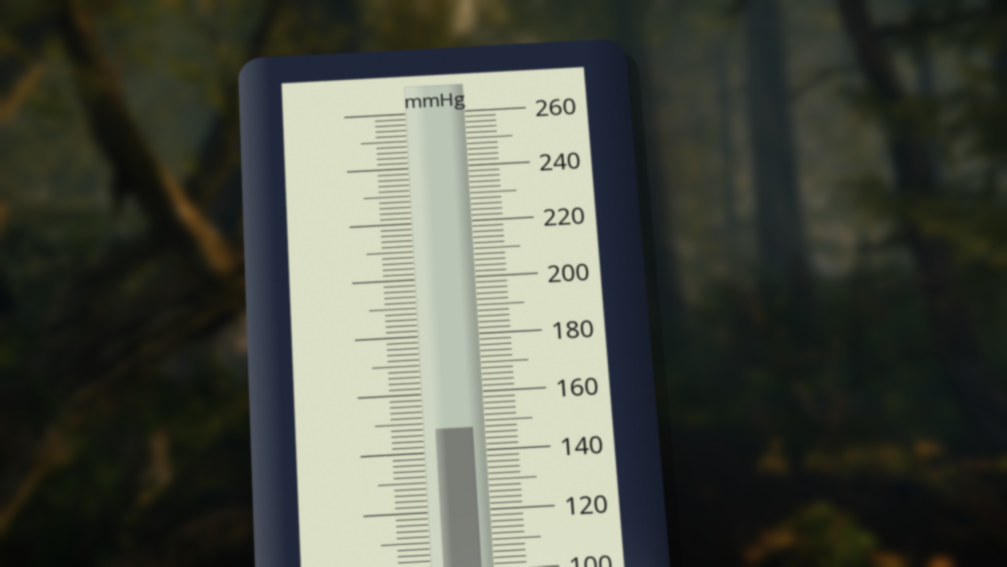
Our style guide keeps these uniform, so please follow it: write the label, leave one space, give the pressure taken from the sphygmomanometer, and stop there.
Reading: 148 mmHg
